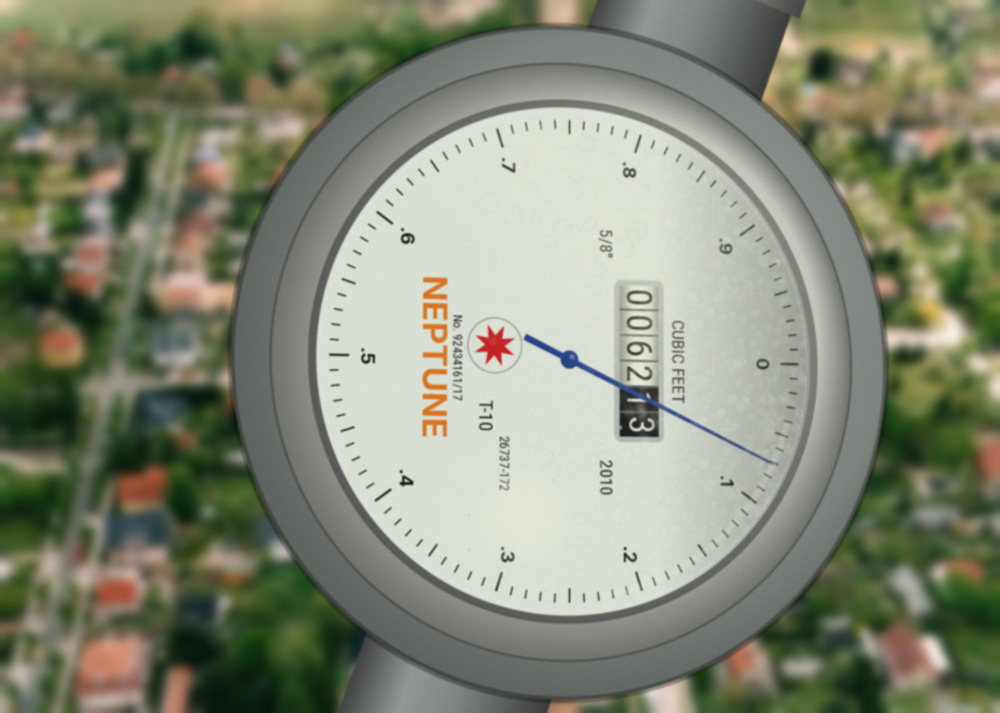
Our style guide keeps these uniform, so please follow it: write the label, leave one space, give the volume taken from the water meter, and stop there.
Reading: 6213.07 ft³
